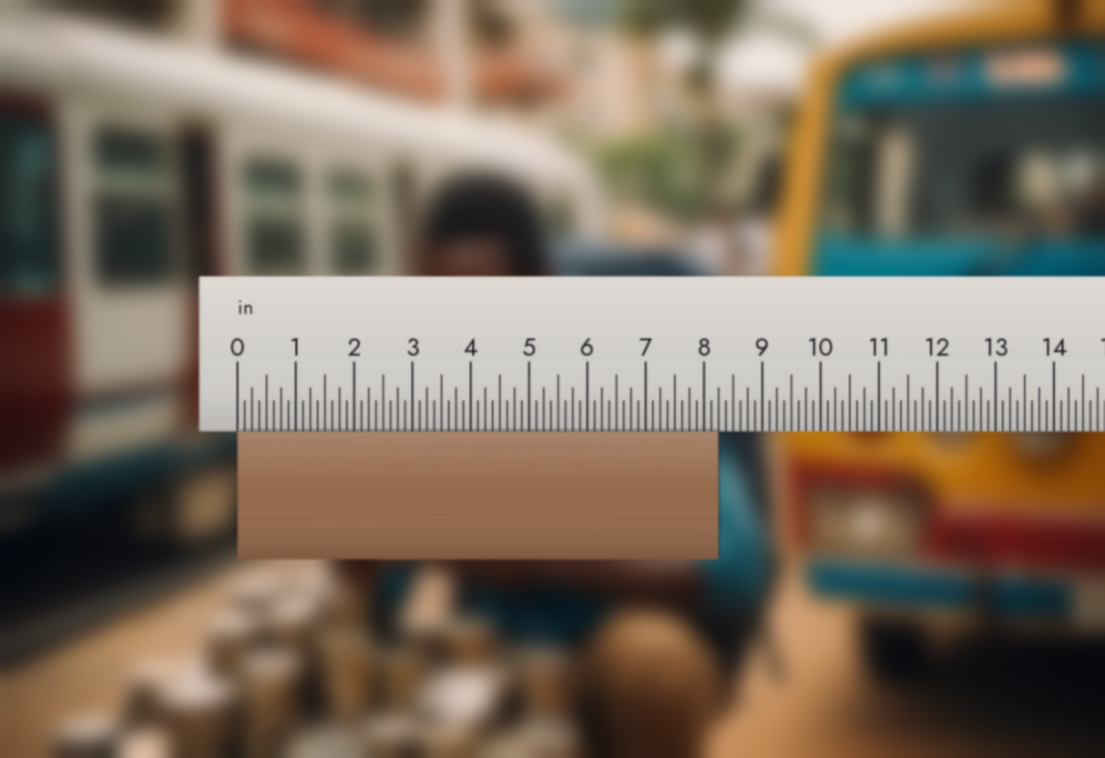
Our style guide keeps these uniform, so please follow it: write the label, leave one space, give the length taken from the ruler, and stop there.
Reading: 8.25 in
